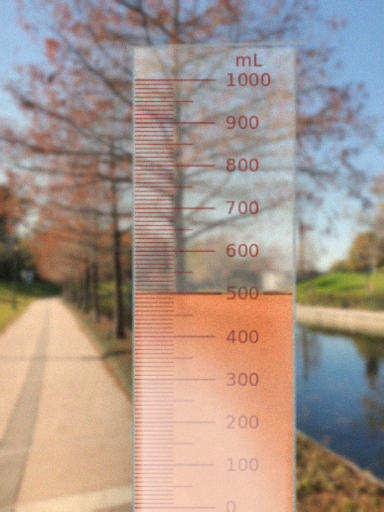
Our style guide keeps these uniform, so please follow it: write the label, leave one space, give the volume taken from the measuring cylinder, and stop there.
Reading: 500 mL
